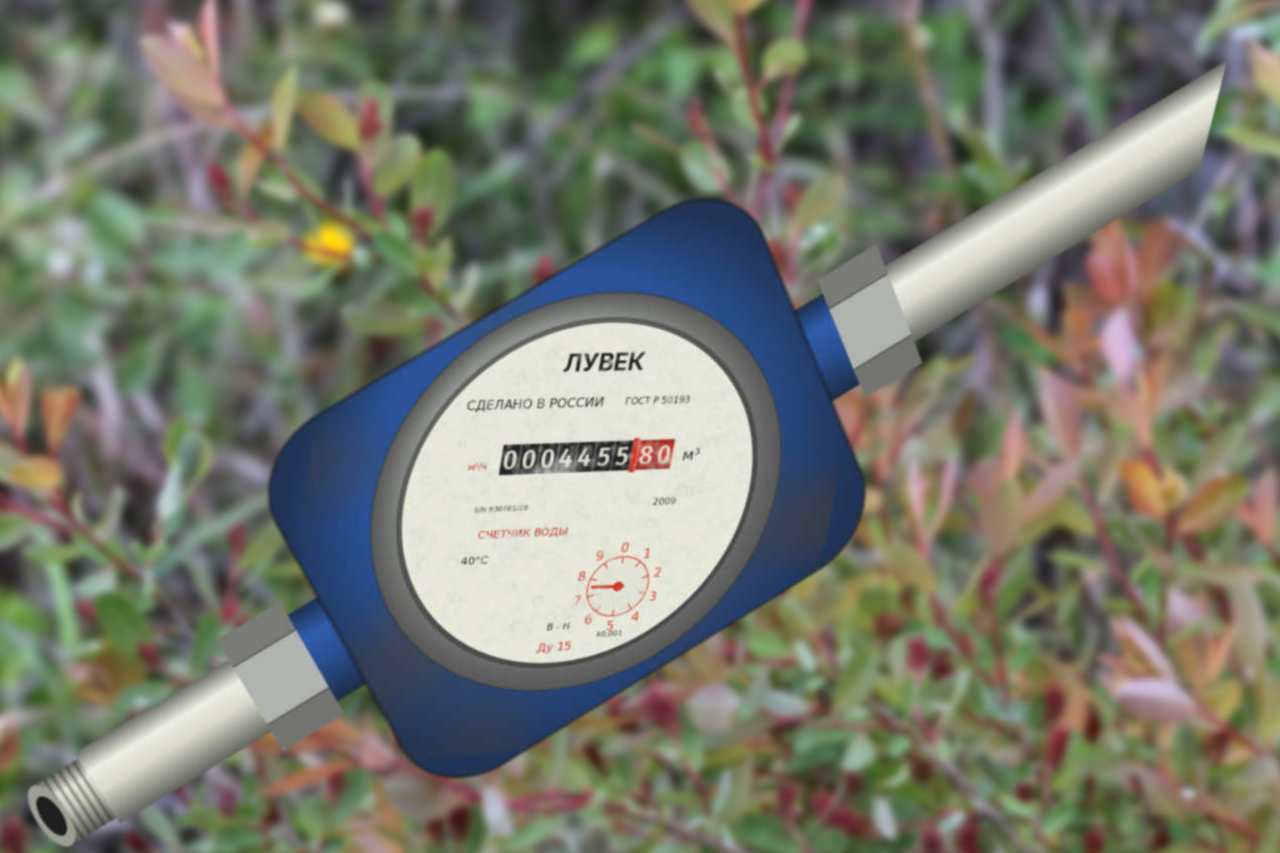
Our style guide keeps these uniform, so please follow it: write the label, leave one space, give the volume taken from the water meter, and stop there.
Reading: 4455.807 m³
